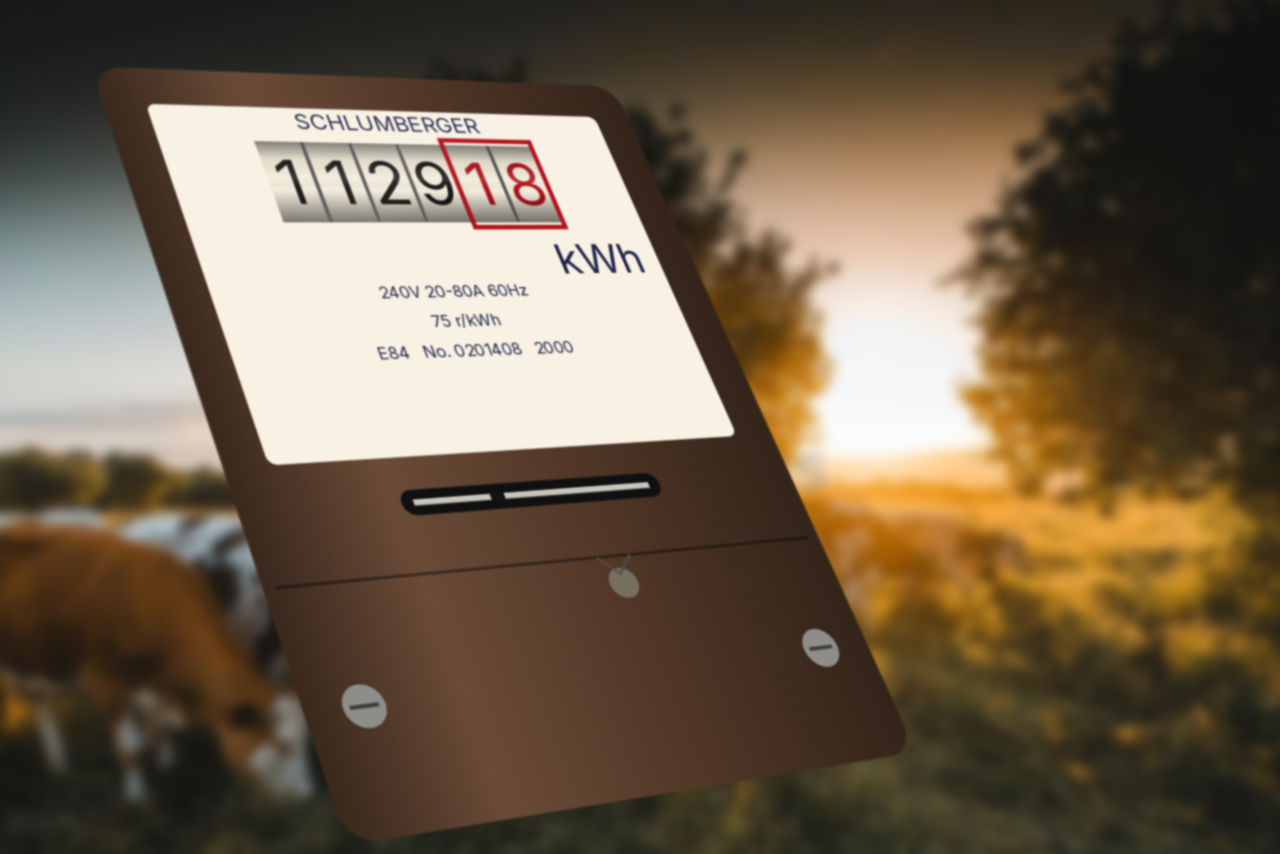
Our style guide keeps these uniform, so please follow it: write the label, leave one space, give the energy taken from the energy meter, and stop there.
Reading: 1129.18 kWh
